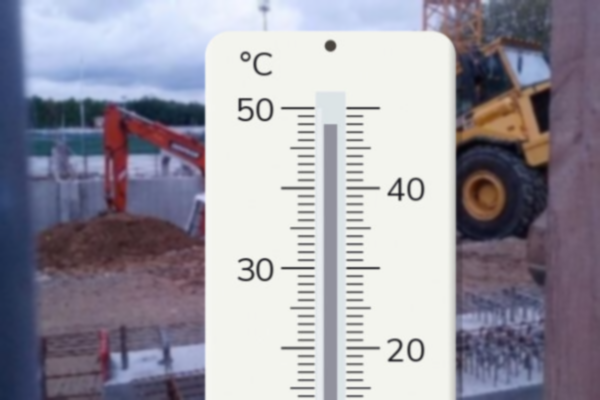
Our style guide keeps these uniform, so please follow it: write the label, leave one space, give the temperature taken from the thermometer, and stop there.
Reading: 48 °C
